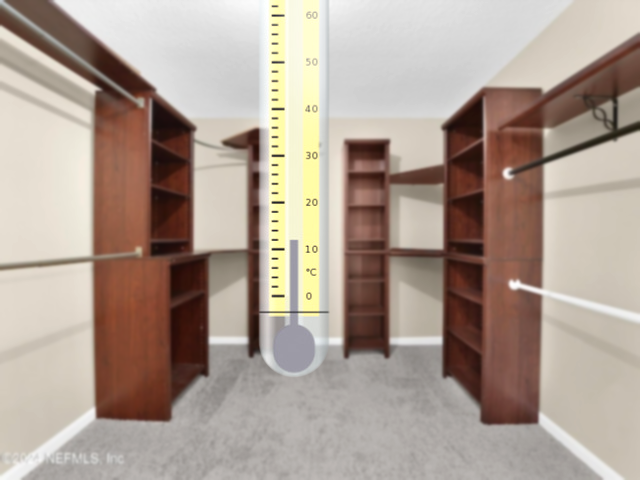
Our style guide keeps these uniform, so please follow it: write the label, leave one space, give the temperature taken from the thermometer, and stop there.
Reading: 12 °C
